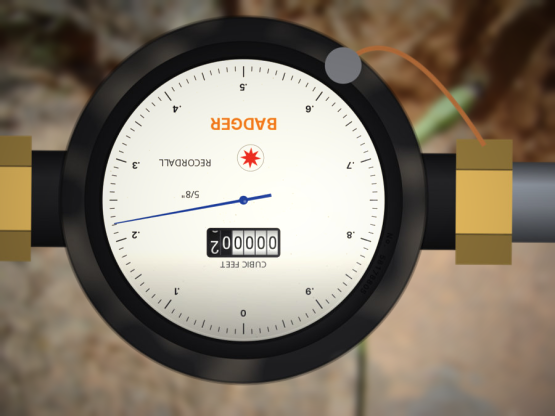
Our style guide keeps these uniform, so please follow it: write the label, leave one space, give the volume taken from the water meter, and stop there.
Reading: 2.22 ft³
